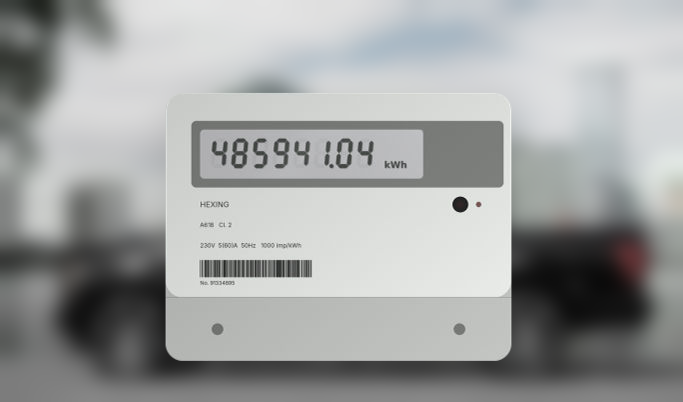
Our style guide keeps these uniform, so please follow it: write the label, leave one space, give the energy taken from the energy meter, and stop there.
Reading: 485941.04 kWh
